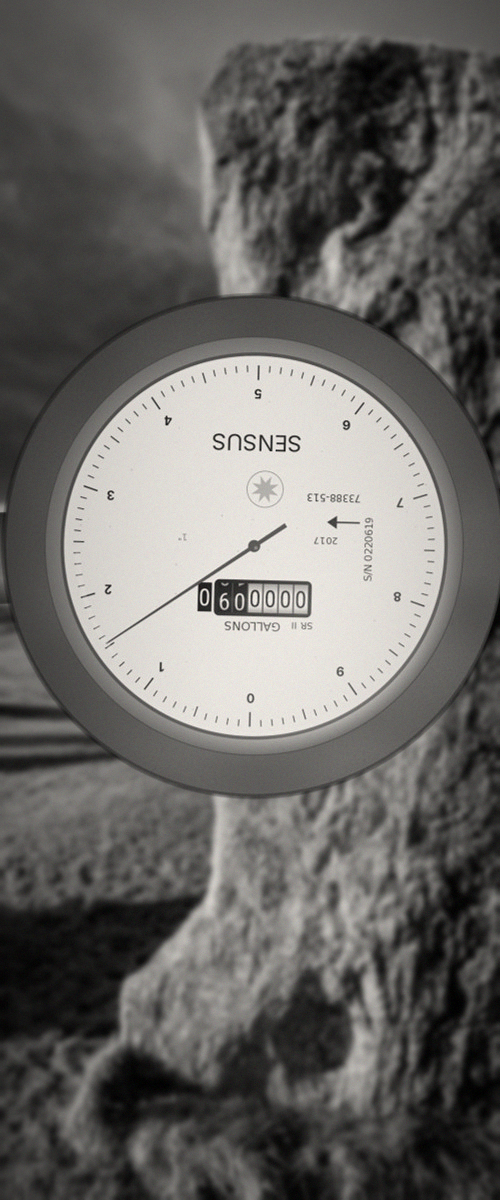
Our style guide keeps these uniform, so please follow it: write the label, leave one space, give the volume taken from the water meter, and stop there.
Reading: 91.5 gal
